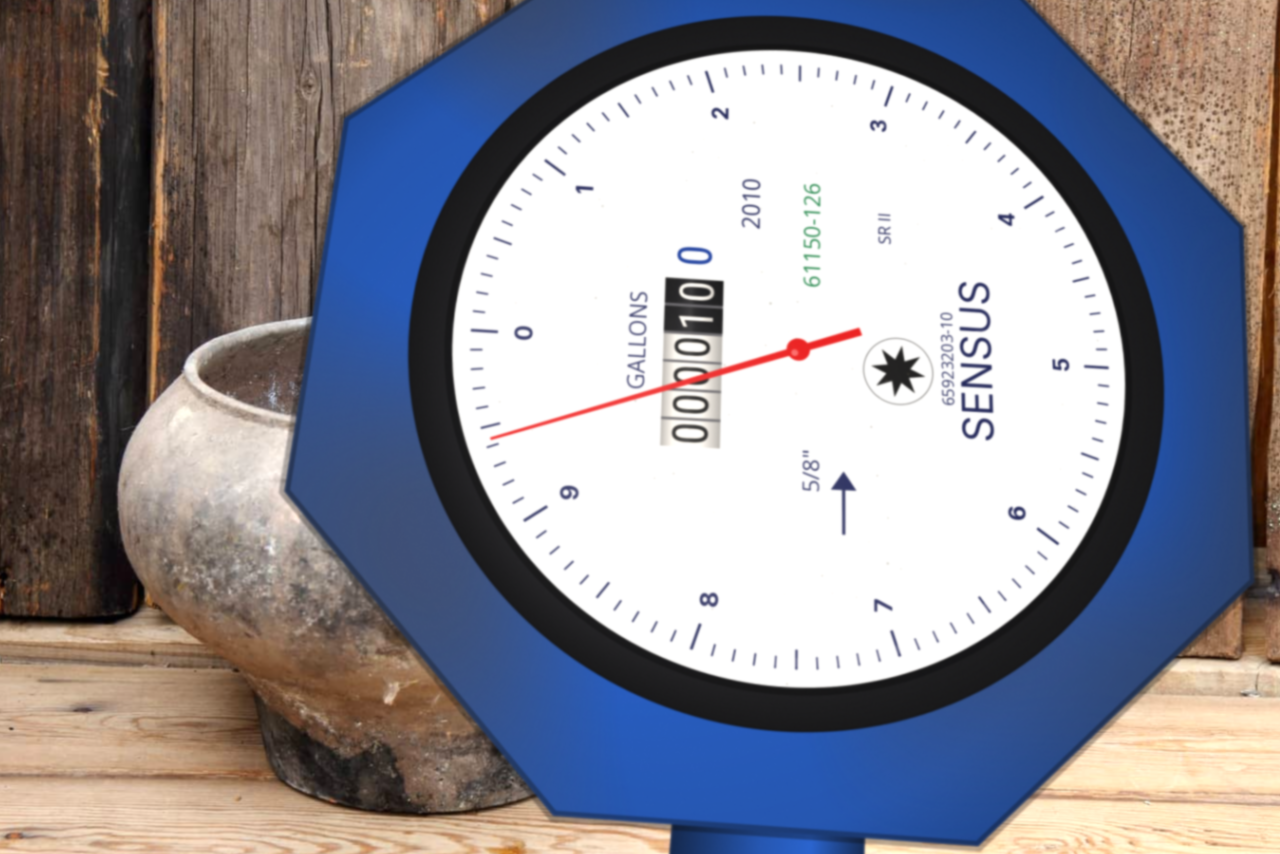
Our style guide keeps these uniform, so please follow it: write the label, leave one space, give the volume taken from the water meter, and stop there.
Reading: 99.4 gal
